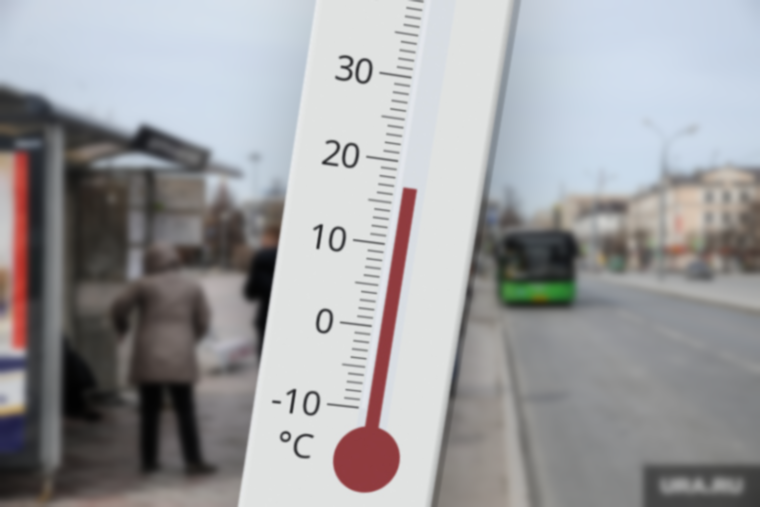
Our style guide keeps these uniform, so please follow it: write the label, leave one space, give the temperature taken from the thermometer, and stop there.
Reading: 17 °C
